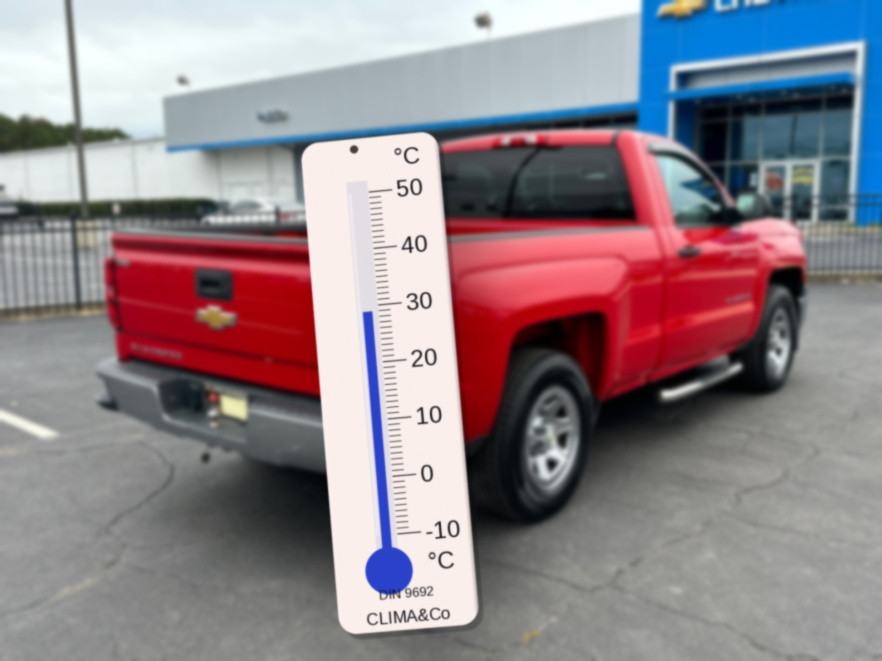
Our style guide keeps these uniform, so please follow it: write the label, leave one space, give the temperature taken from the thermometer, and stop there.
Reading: 29 °C
